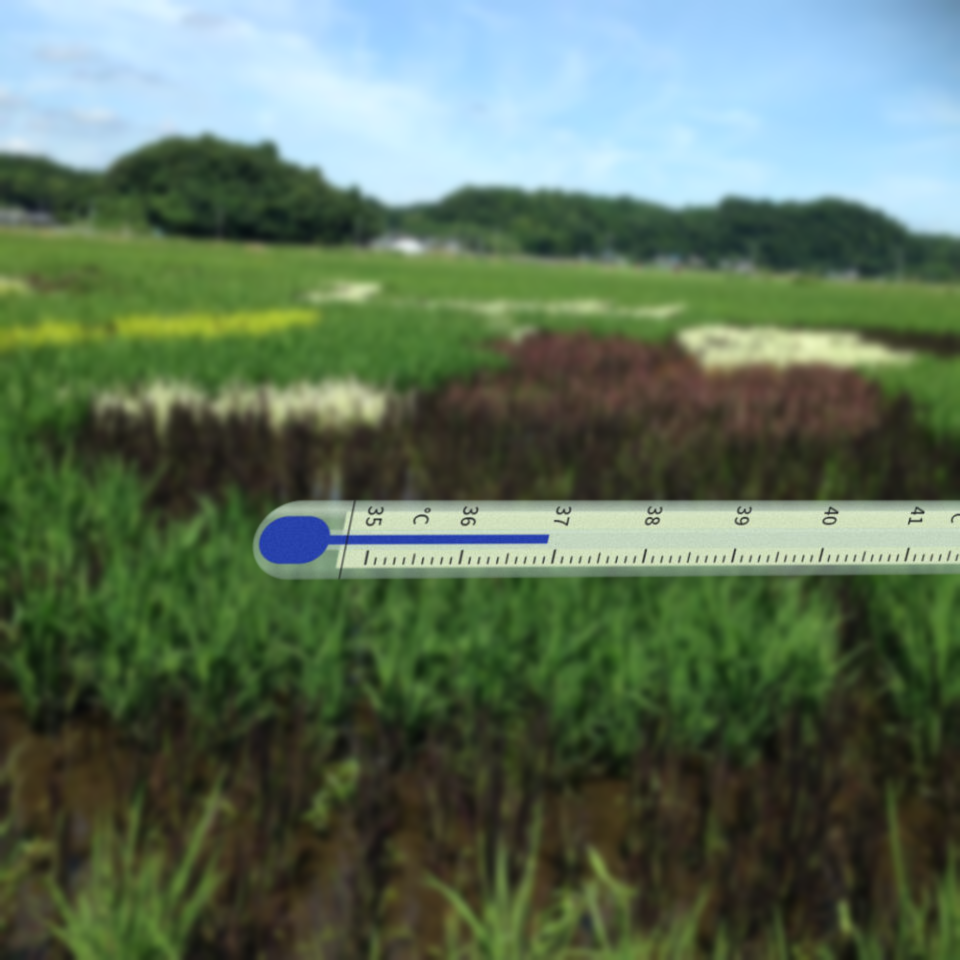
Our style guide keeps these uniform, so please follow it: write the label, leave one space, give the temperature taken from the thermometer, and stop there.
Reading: 36.9 °C
